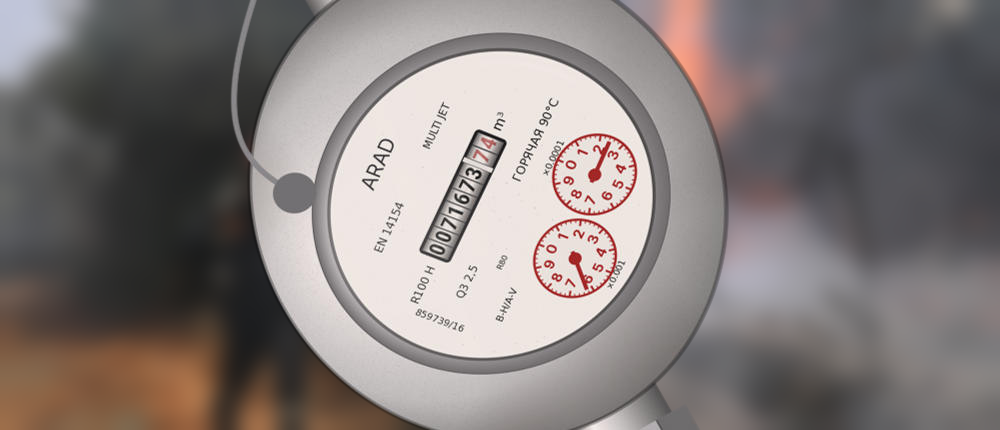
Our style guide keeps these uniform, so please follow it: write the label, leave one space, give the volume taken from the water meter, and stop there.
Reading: 71673.7462 m³
